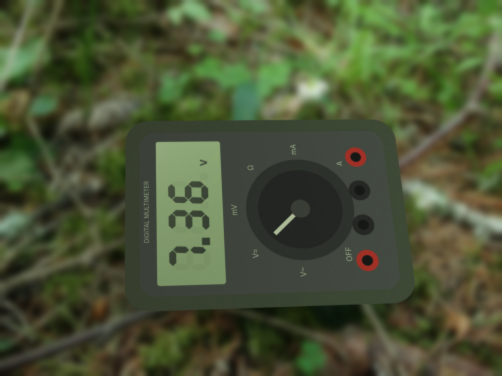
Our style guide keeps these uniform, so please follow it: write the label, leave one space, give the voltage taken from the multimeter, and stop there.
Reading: 7.36 V
